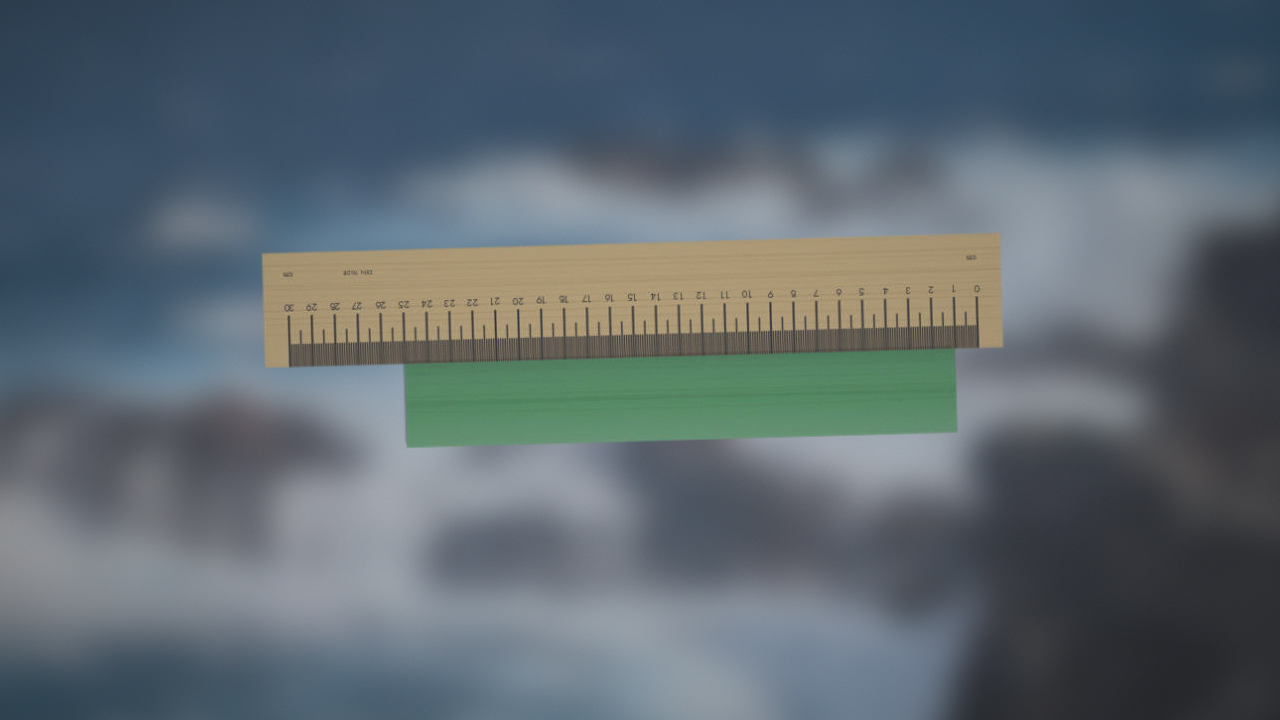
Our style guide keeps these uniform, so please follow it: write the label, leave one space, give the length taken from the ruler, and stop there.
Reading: 24 cm
